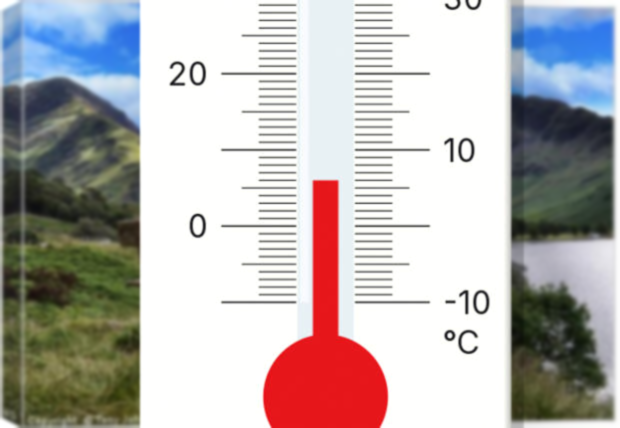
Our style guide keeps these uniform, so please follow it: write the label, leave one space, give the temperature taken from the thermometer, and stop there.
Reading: 6 °C
